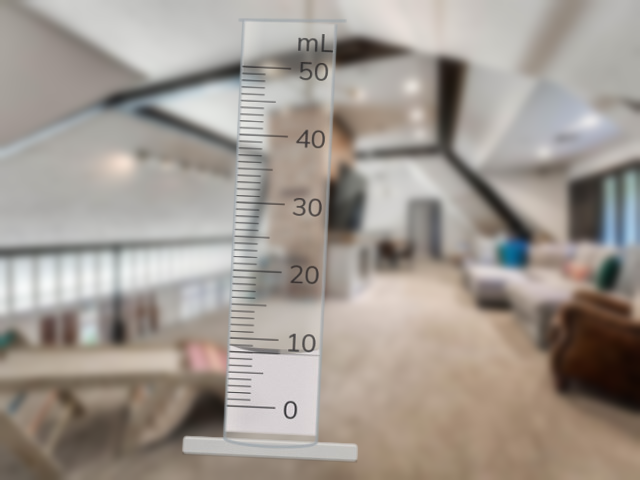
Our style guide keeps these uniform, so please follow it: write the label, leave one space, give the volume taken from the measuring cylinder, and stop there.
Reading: 8 mL
